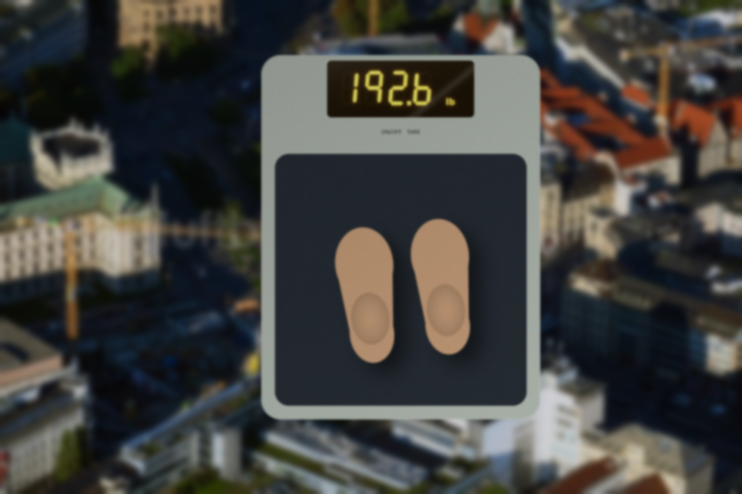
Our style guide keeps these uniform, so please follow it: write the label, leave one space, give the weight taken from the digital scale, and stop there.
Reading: 192.6 lb
